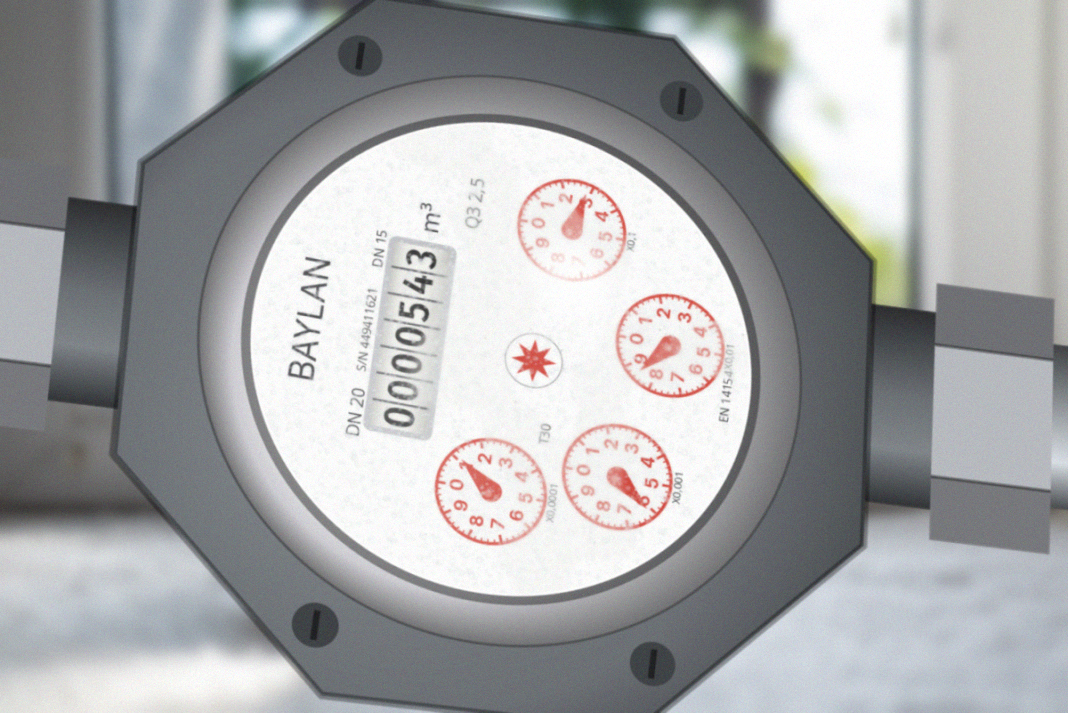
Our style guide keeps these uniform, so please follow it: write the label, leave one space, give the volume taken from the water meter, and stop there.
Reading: 543.2861 m³
